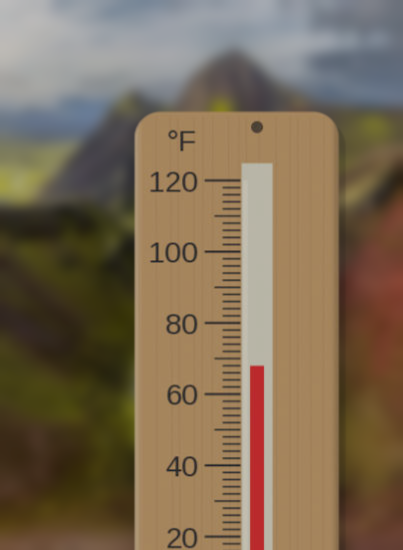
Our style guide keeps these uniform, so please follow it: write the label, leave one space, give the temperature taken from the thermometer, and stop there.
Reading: 68 °F
